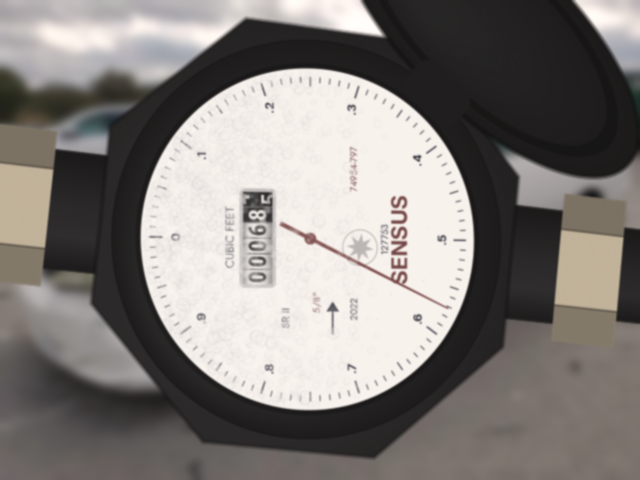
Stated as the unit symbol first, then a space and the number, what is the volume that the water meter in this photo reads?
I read ft³ 684.57
